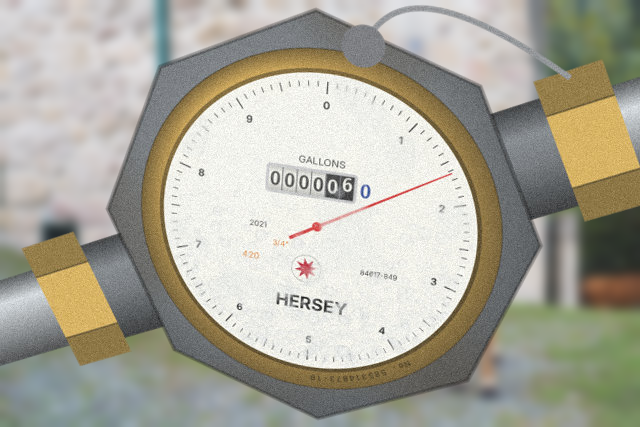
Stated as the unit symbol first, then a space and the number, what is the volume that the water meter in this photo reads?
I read gal 61.6
